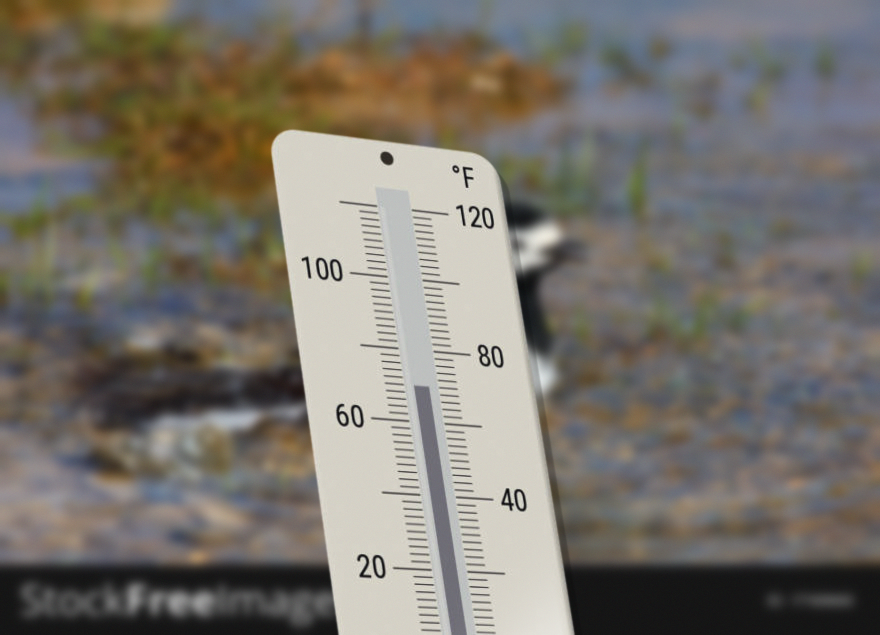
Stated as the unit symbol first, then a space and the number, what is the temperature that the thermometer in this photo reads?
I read °F 70
